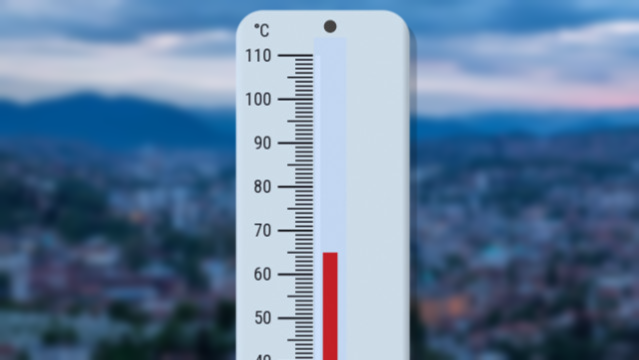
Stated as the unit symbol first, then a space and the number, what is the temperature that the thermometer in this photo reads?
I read °C 65
